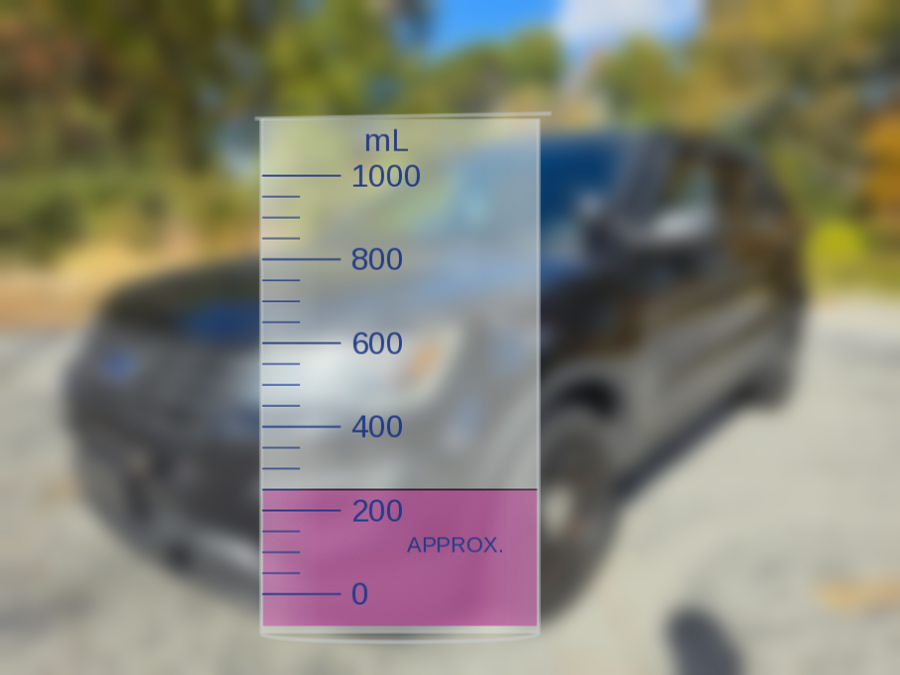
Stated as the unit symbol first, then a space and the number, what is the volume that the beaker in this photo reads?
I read mL 250
